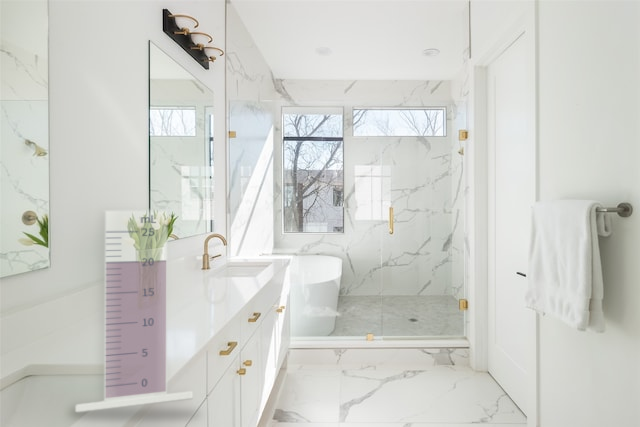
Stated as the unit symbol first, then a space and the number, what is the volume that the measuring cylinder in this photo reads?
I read mL 20
